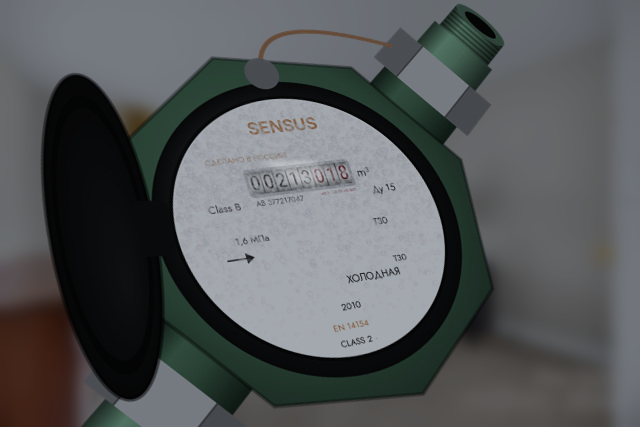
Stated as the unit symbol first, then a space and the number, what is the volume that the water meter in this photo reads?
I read m³ 213.018
